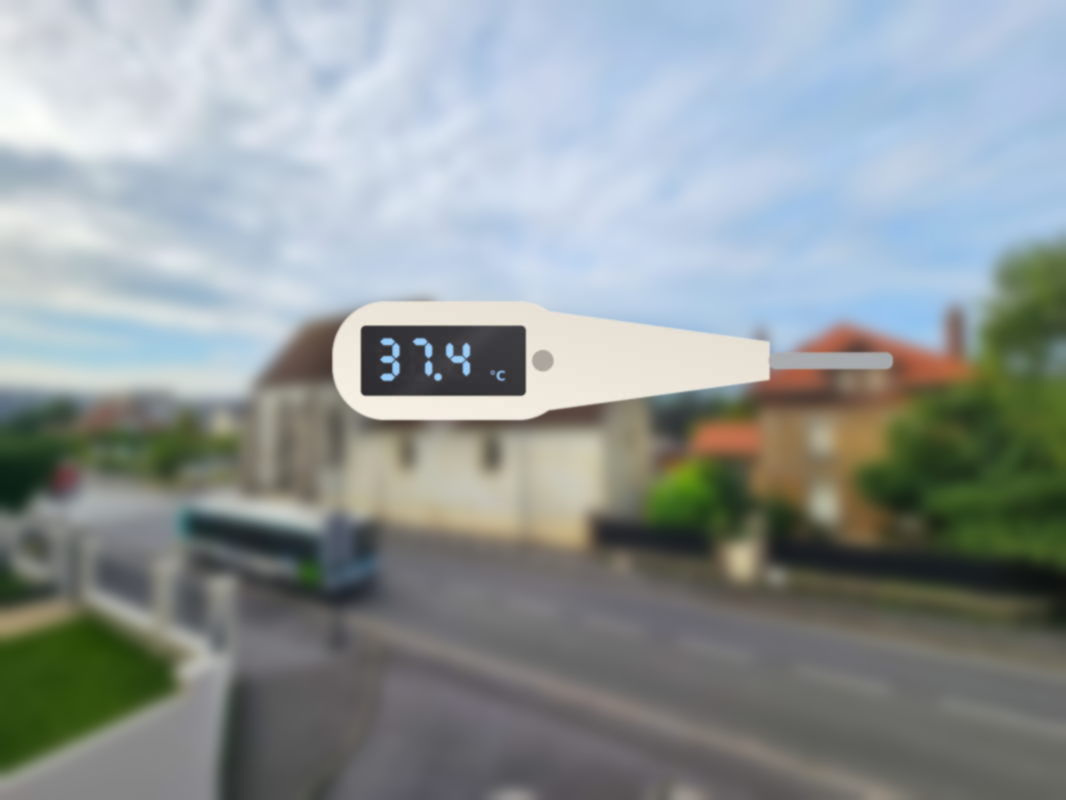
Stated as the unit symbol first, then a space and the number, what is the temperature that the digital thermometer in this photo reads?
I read °C 37.4
